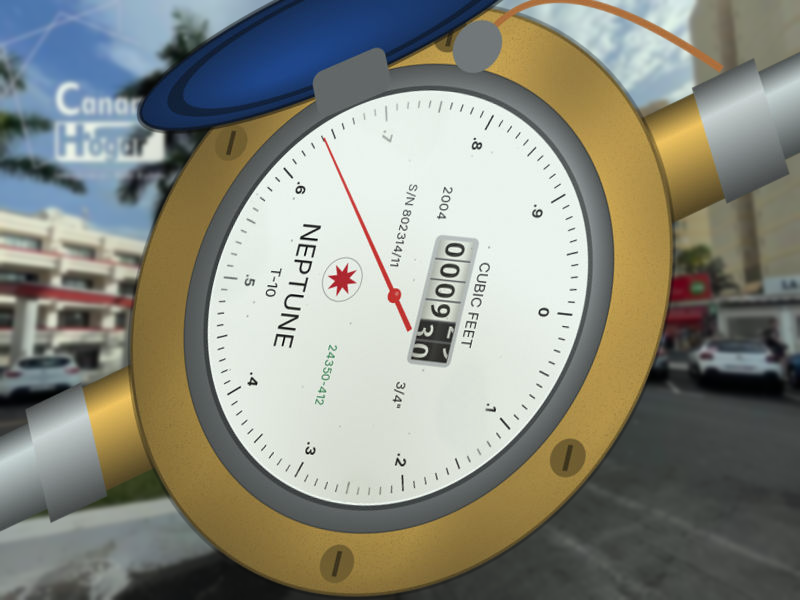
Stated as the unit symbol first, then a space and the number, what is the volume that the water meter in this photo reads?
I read ft³ 929.64
